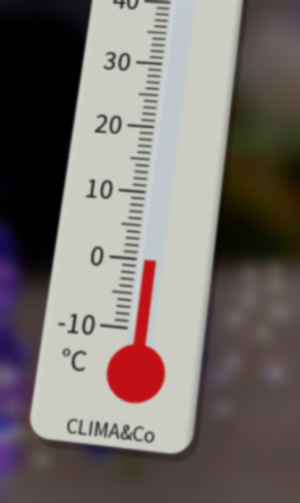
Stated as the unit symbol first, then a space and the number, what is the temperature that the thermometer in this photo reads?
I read °C 0
